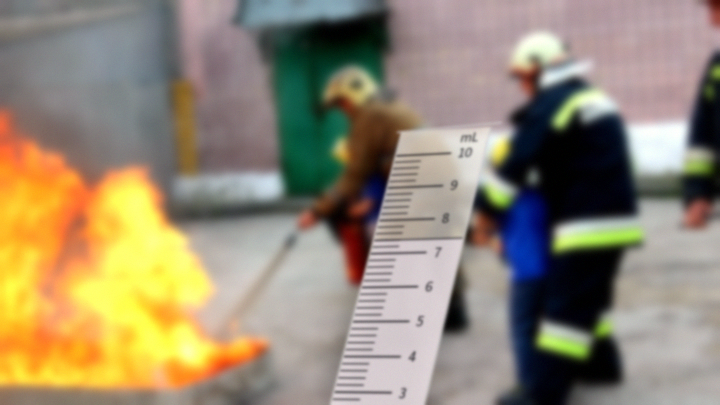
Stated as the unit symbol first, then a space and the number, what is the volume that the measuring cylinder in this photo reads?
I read mL 7.4
